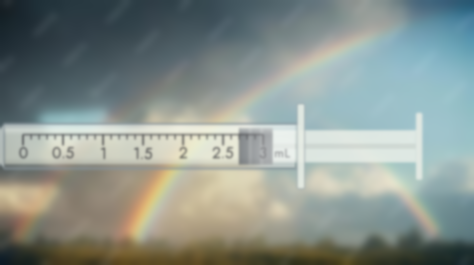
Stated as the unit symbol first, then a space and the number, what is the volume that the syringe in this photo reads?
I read mL 2.7
